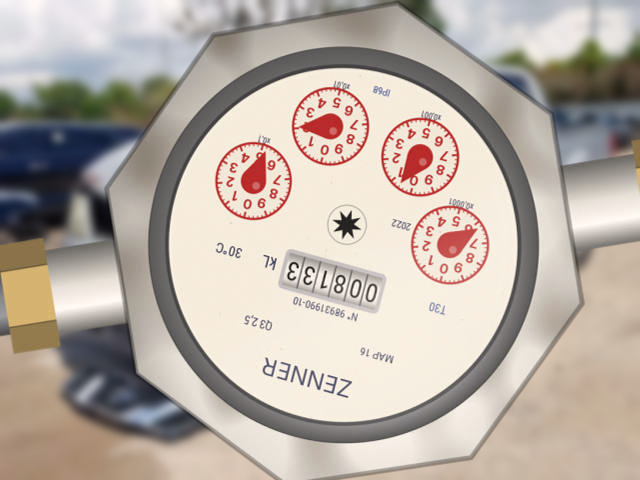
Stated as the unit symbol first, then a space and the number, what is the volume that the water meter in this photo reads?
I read kL 8133.5206
